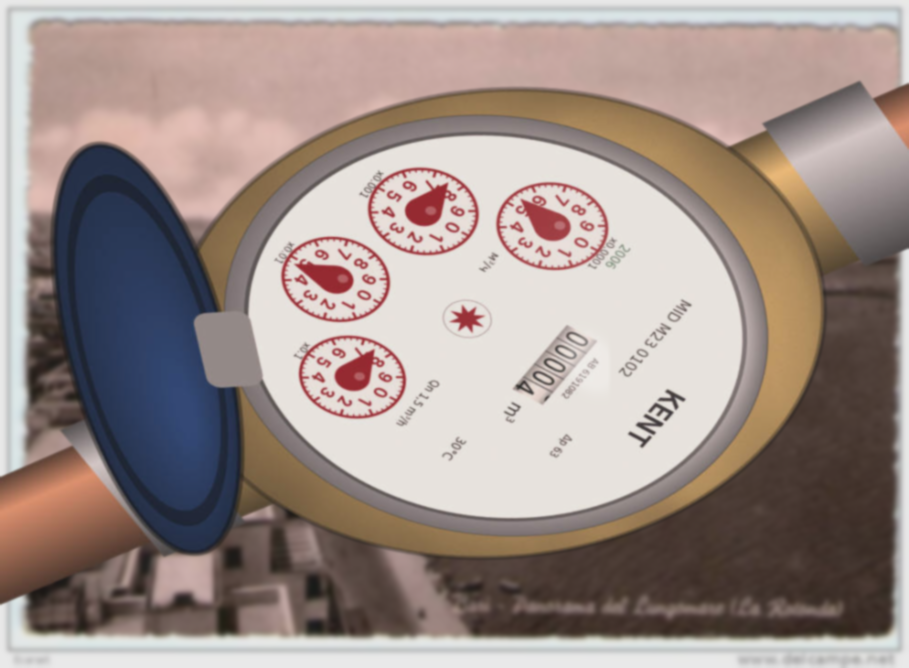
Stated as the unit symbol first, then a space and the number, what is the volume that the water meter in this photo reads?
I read m³ 3.7475
